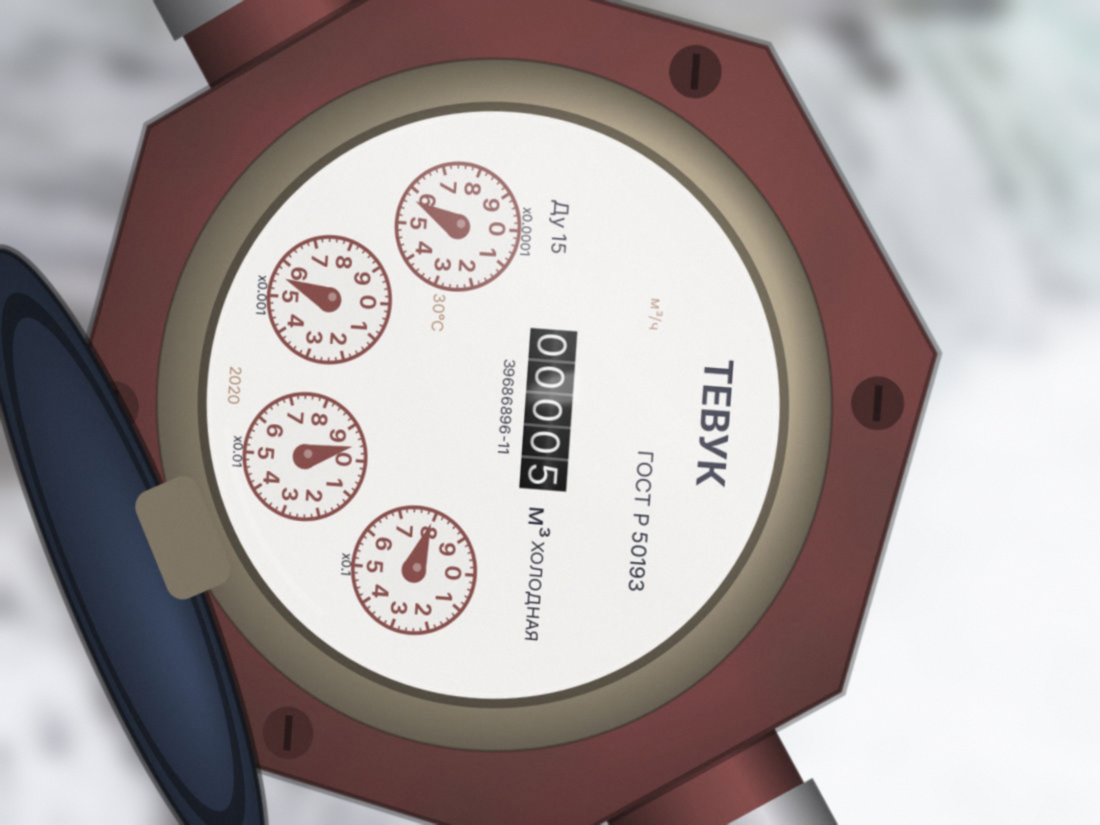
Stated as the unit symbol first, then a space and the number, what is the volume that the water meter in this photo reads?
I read m³ 5.7955
